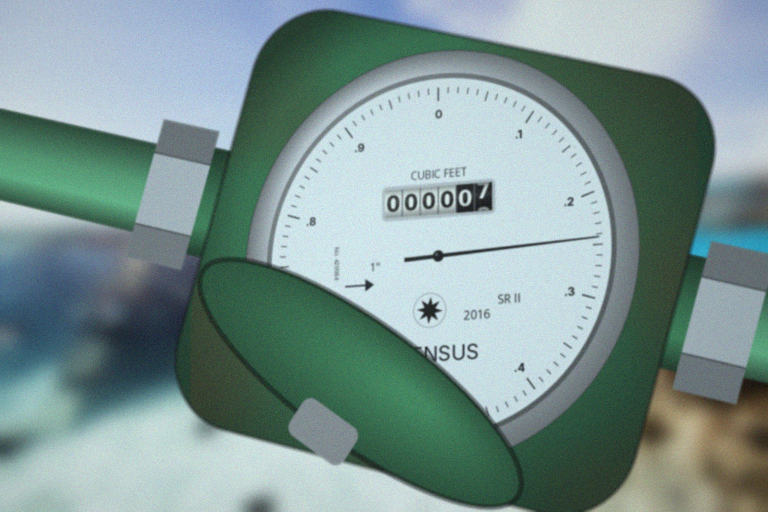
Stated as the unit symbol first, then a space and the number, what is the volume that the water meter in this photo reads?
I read ft³ 7.24
